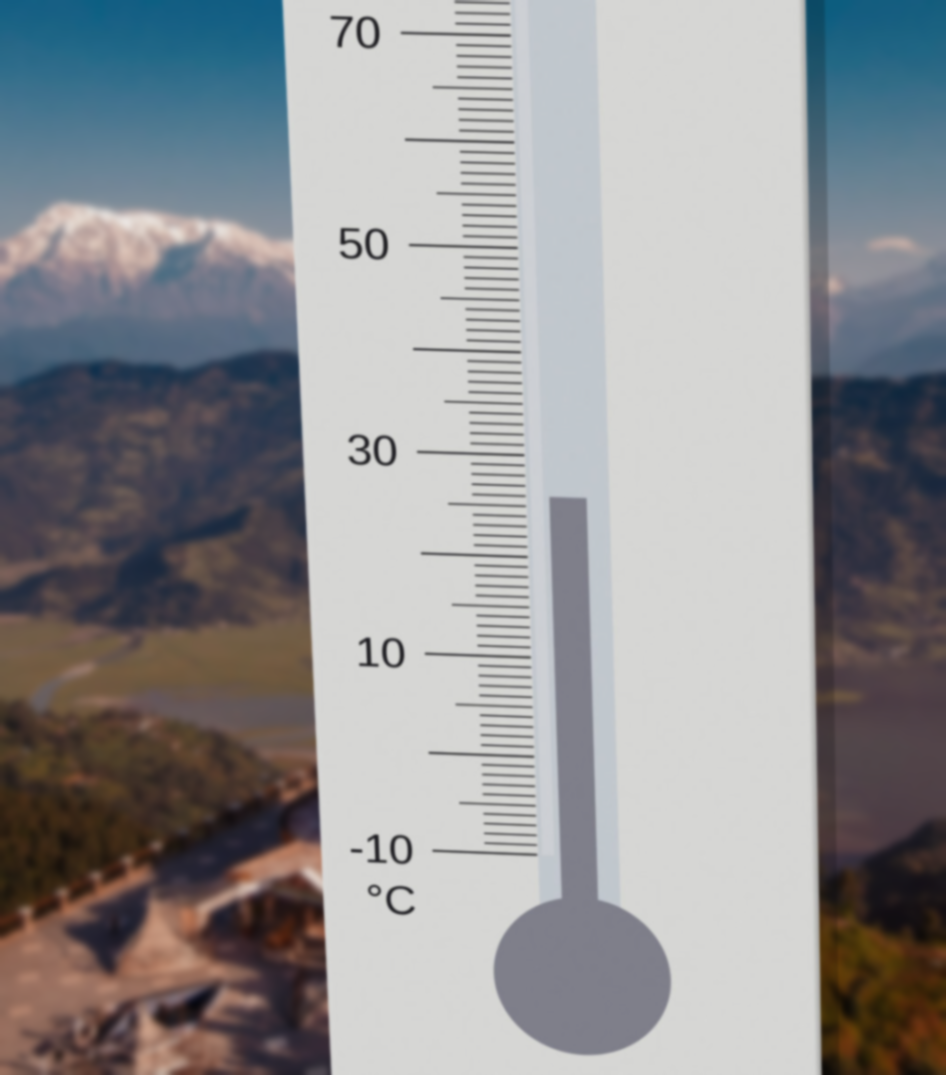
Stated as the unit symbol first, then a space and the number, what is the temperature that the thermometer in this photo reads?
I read °C 26
